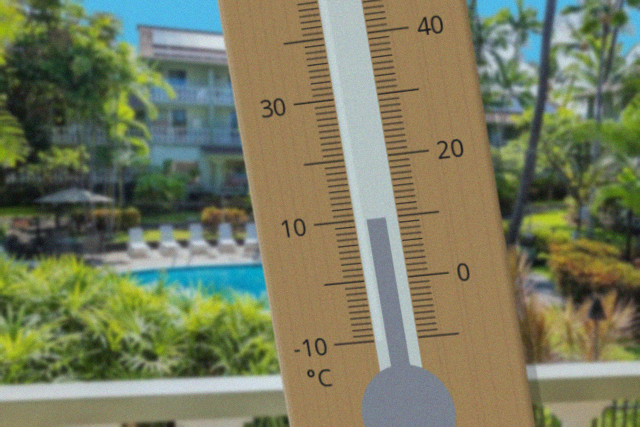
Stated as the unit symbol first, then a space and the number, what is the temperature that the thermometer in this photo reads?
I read °C 10
